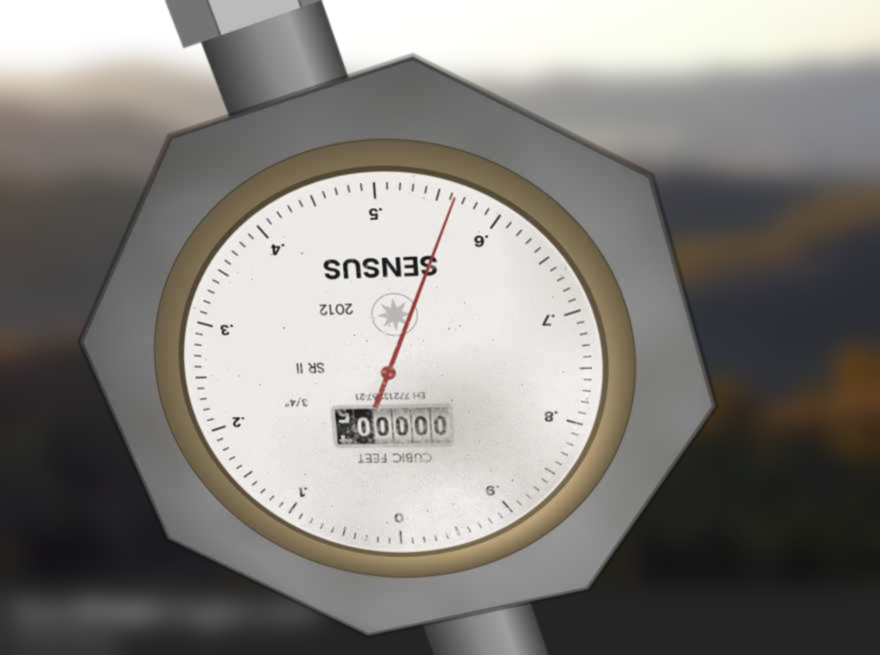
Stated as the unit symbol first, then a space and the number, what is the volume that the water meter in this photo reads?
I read ft³ 4.56
